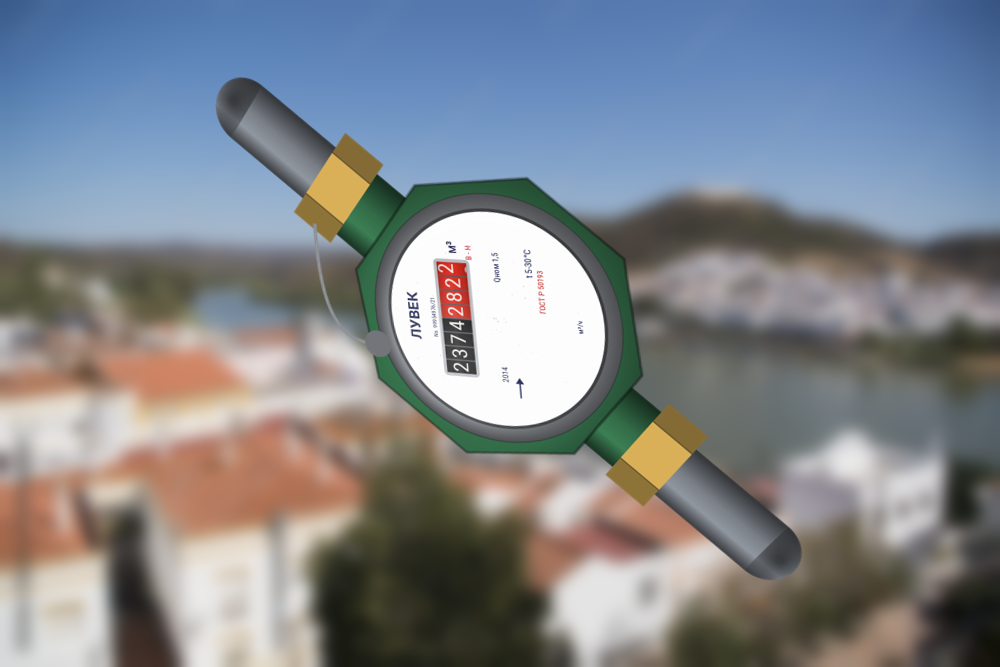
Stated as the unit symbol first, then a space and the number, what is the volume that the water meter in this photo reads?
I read m³ 2374.2822
